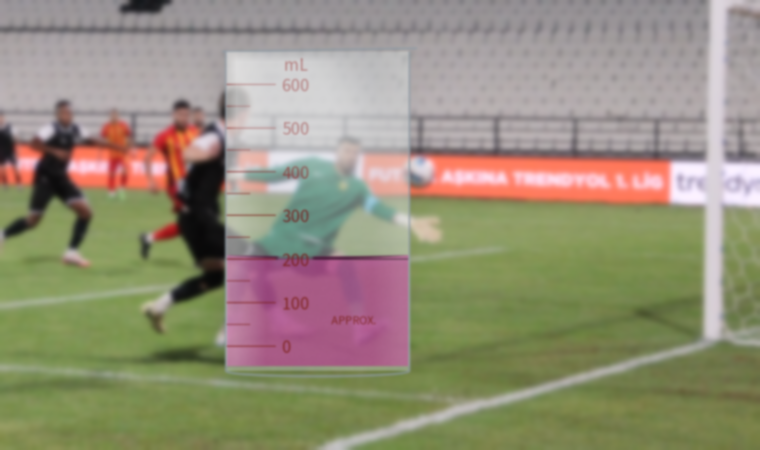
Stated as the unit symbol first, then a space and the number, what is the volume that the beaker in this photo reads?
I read mL 200
